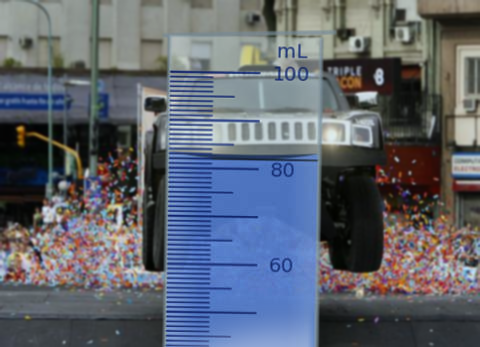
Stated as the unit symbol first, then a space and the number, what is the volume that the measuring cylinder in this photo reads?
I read mL 82
